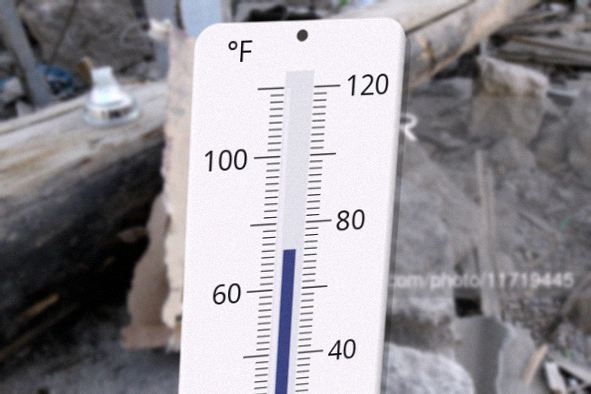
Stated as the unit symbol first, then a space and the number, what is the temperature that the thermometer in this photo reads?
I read °F 72
